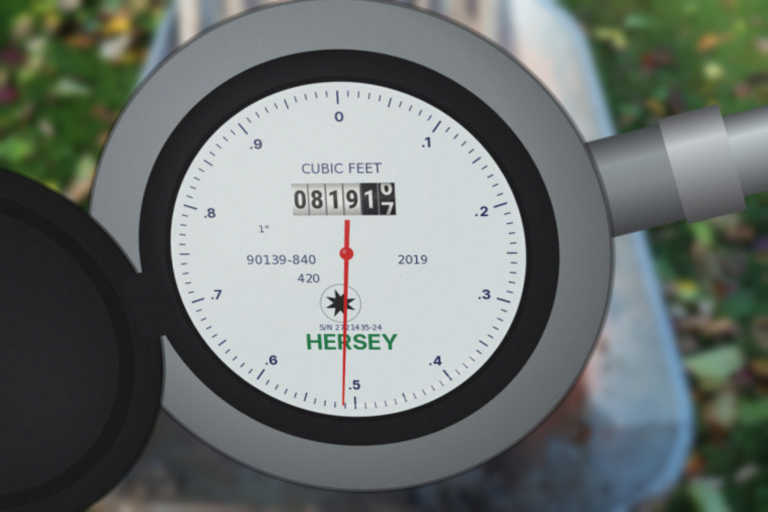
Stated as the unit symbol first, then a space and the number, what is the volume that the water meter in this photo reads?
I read ft³ 81916.51
